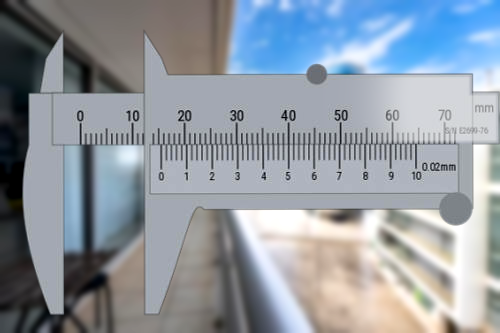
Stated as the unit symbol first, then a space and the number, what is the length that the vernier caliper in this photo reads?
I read mm 15.5
